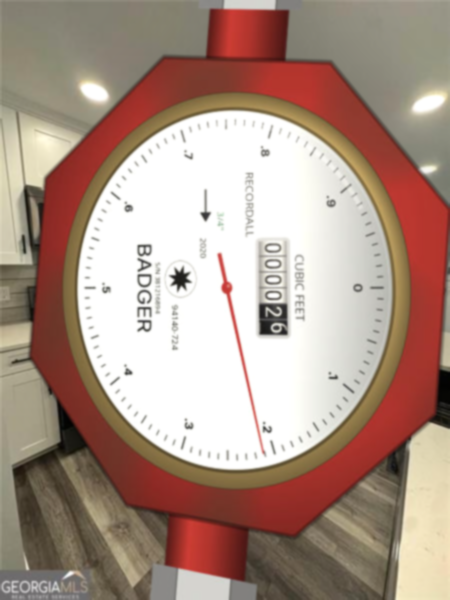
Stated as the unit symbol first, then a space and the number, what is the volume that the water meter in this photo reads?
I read ft³ 26.21
